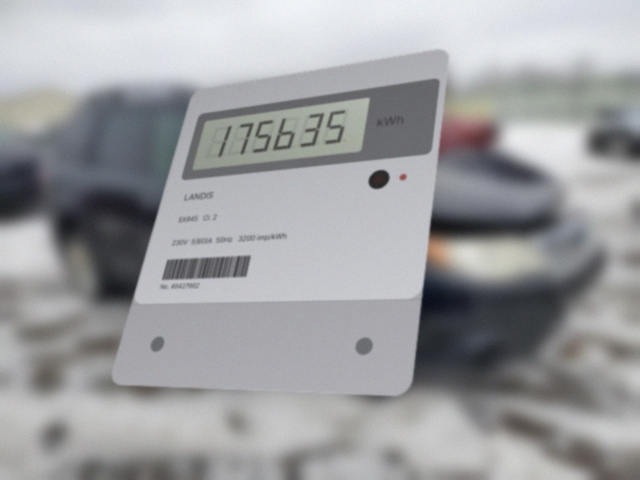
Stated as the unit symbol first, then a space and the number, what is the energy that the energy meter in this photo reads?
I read kWh 175635
